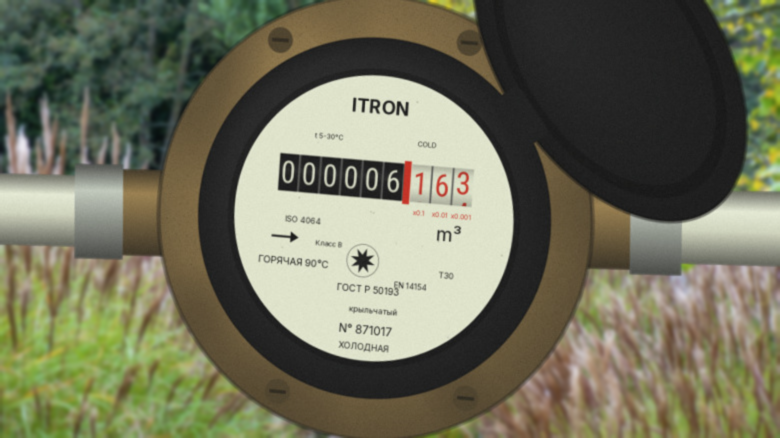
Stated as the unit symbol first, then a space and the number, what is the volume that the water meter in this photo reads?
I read m³ 6.163
